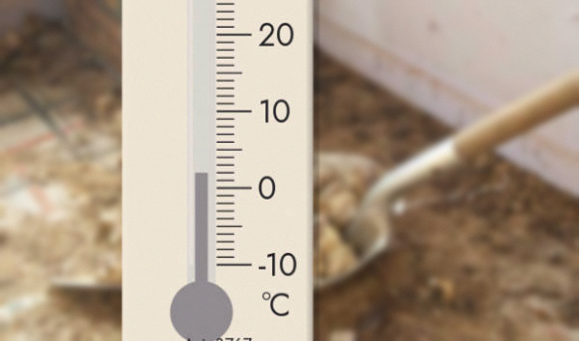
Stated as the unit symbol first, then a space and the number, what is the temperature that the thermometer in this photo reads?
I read °C 2
